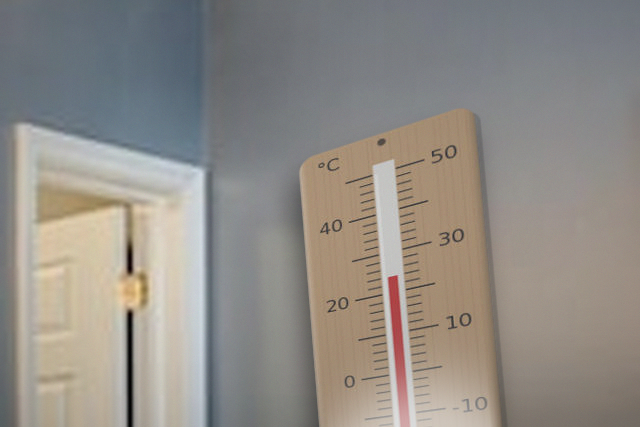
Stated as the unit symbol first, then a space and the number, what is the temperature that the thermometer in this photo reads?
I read °C 24
